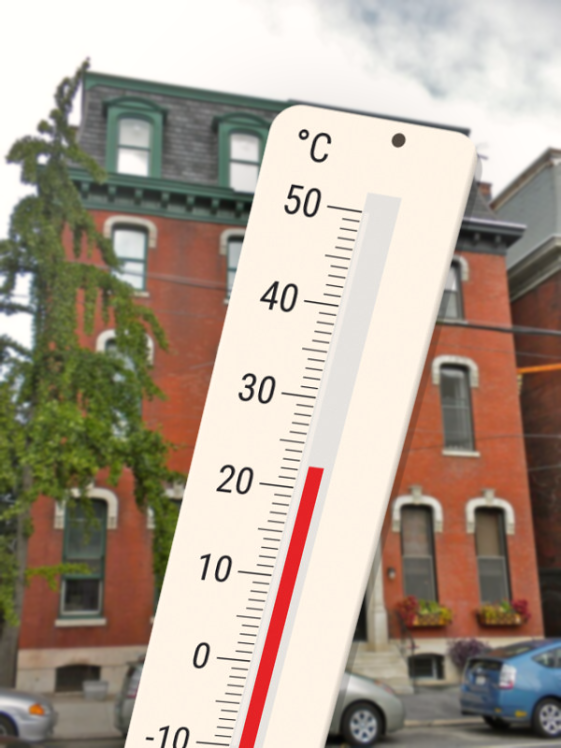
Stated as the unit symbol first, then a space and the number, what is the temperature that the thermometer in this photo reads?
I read °C 22.5
